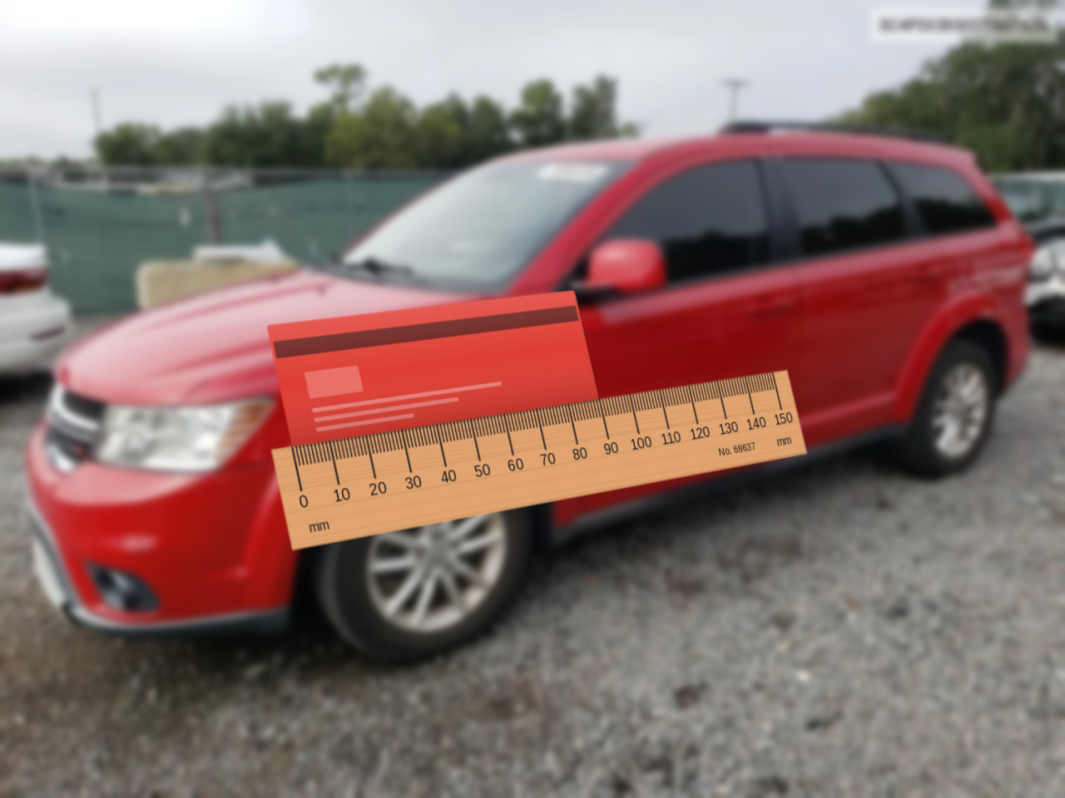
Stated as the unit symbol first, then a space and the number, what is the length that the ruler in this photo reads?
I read mm 90
